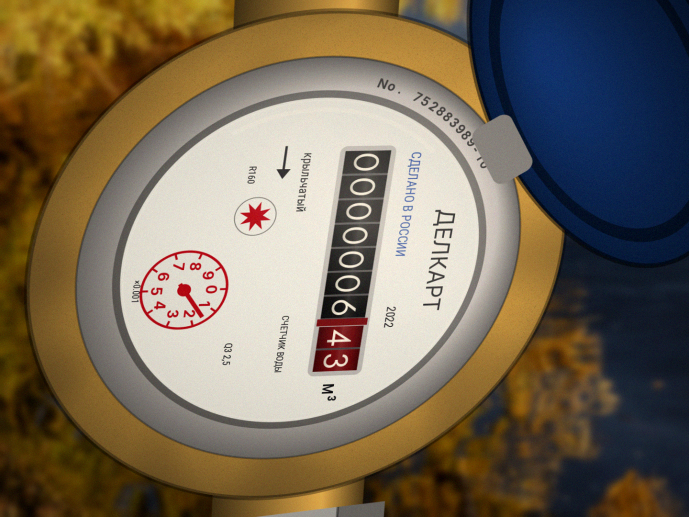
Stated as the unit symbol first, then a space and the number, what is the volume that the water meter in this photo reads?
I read m³ 6.431
